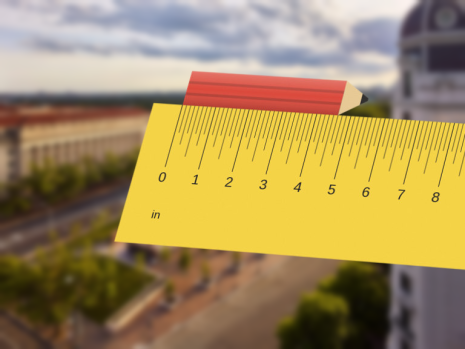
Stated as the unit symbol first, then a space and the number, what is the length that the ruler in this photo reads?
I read in 5.375
